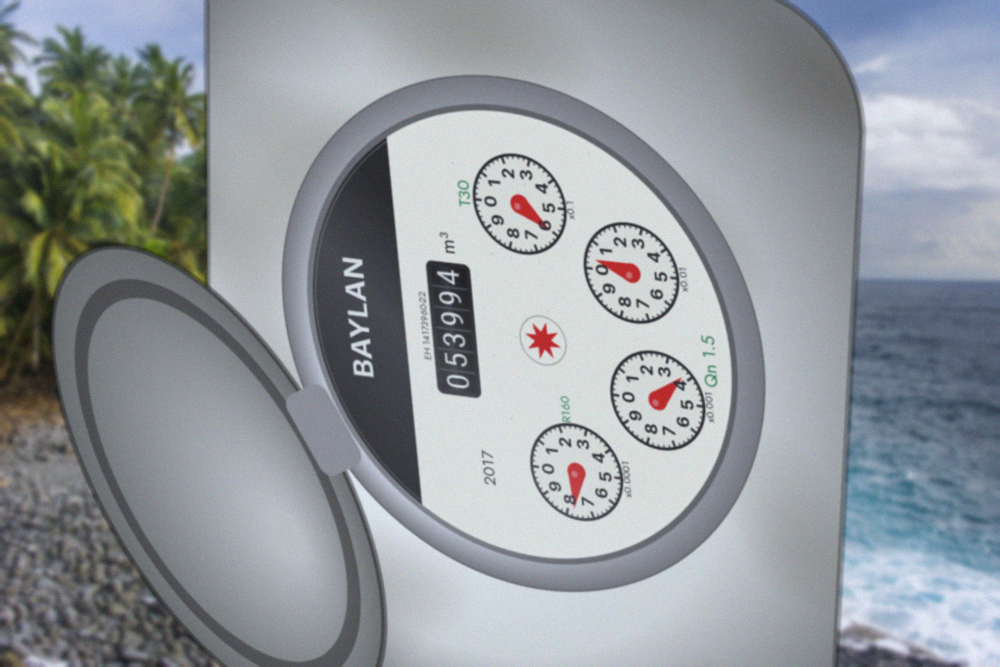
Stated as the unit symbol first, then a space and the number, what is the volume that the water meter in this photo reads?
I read m³ 53994.6037
